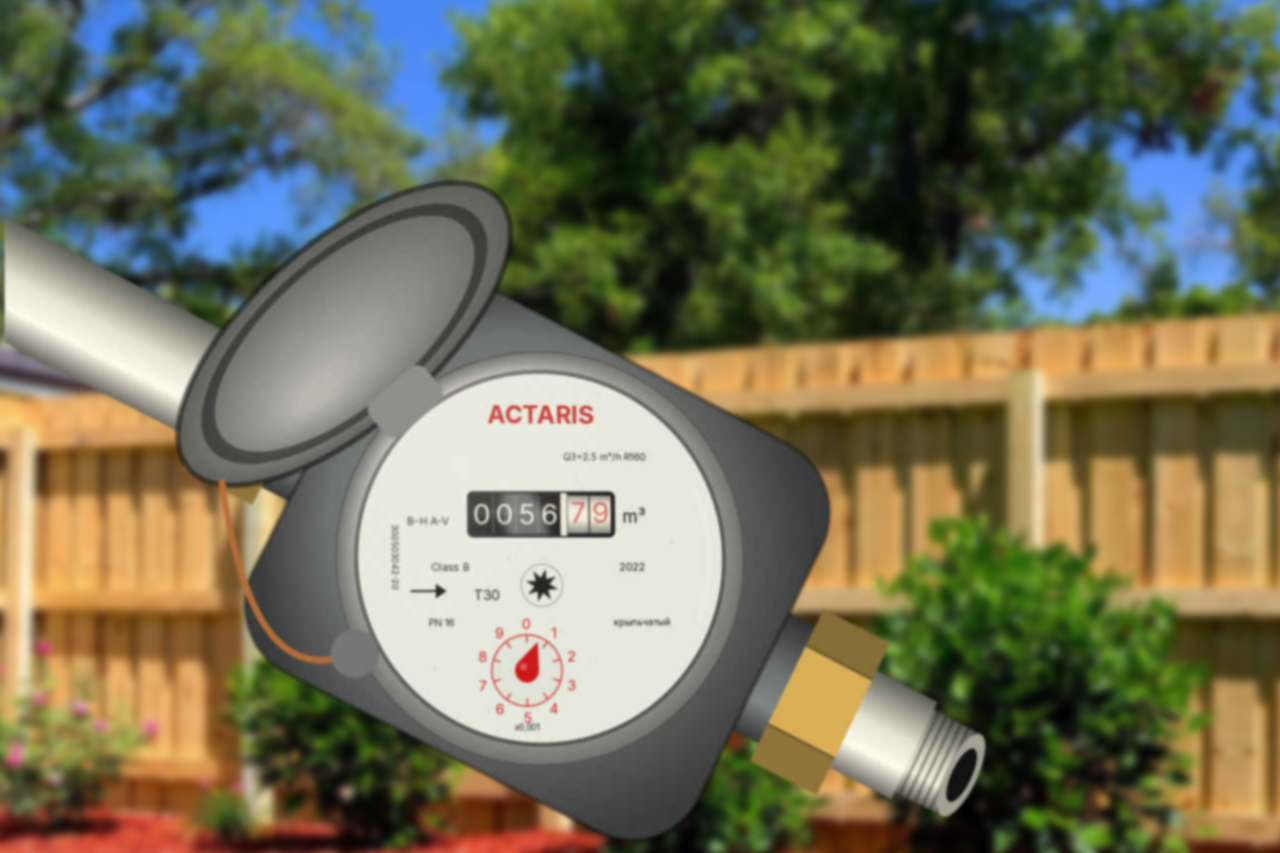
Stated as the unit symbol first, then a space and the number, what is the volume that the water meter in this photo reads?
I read m³ 56.790
